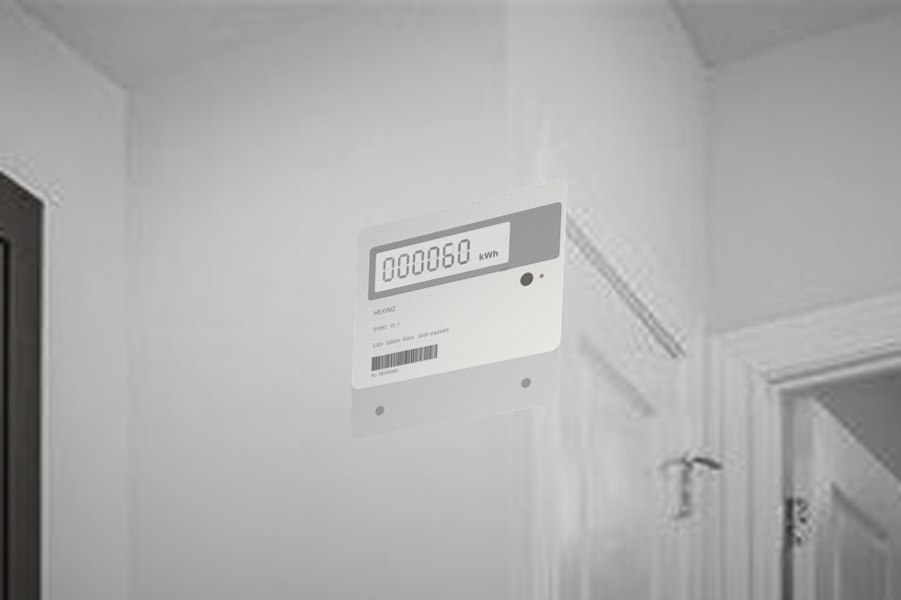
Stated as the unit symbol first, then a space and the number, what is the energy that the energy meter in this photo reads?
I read kWh 60
